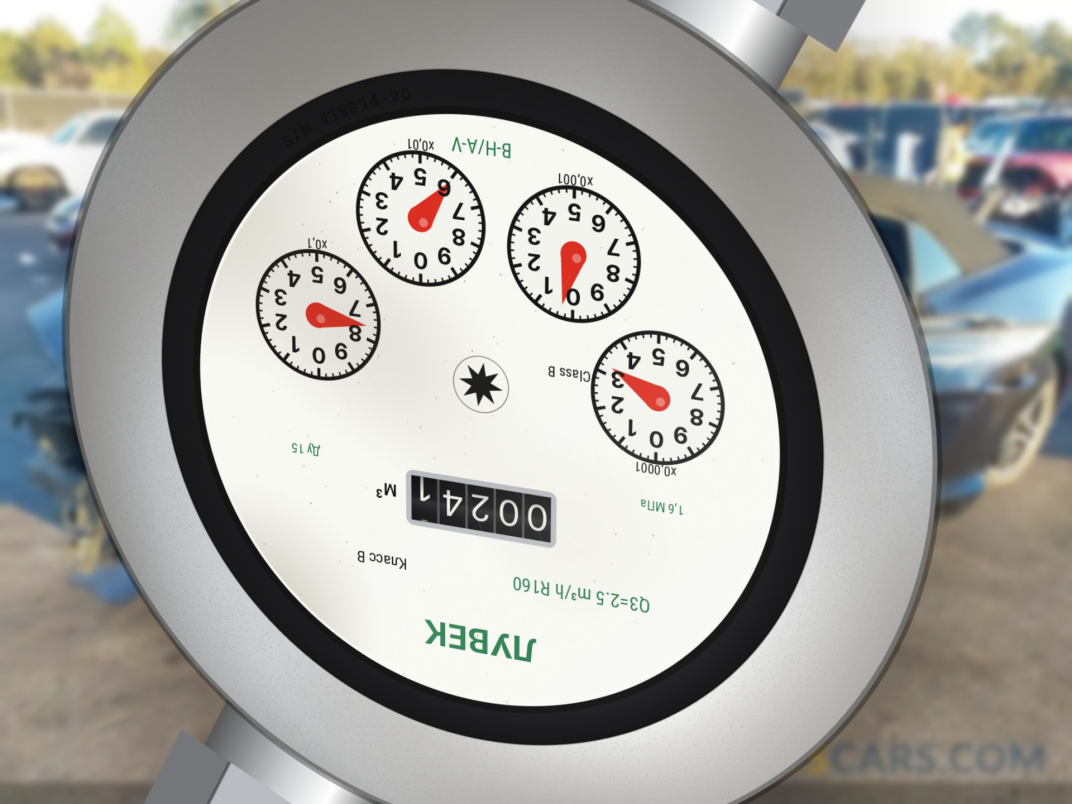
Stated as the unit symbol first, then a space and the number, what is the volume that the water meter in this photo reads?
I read m³ 240.7603
